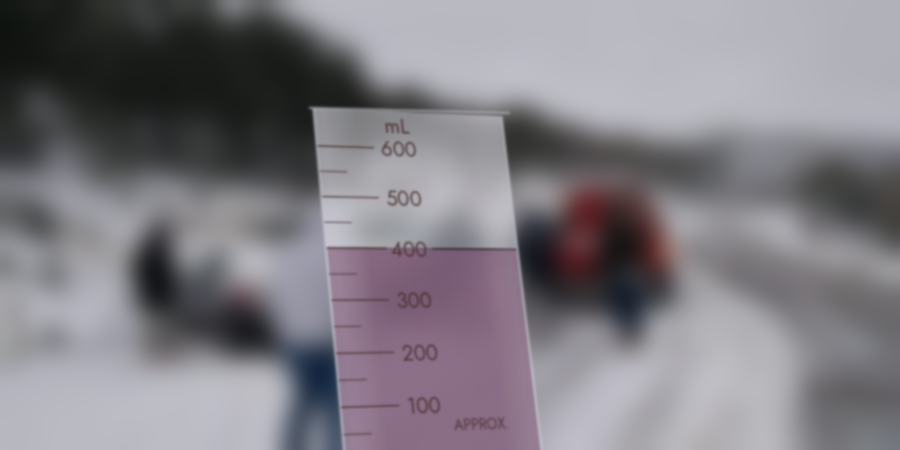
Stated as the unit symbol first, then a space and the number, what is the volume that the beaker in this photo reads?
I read mL 400
